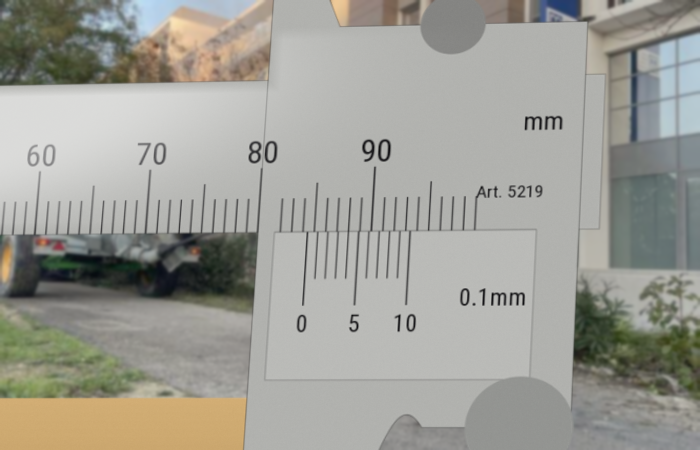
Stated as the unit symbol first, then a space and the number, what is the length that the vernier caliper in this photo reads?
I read mm 84.4
